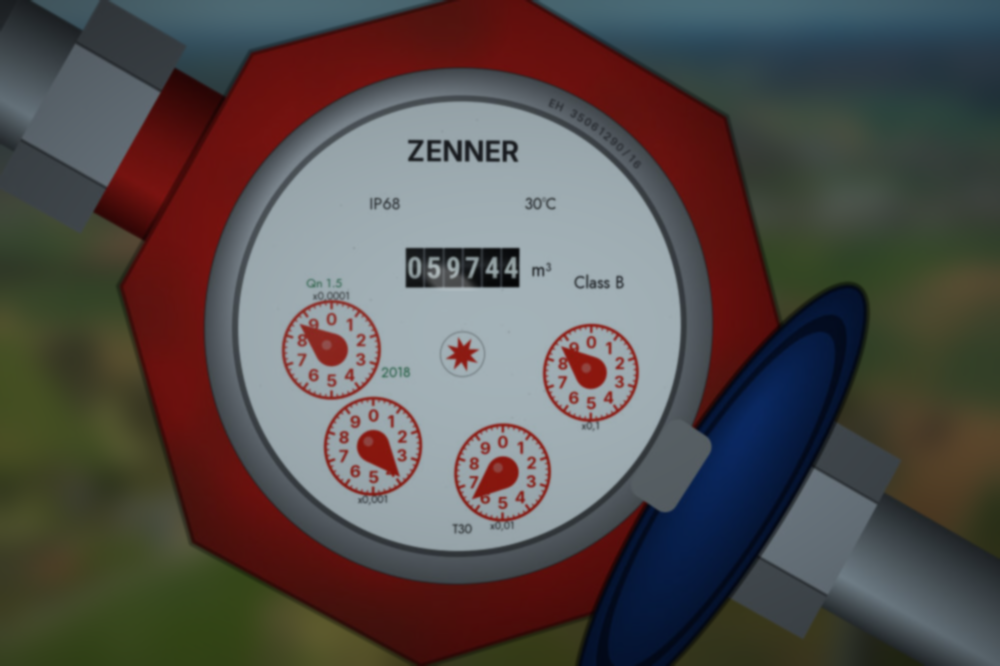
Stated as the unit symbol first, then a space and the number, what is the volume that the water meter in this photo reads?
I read m³ 59744.8638
